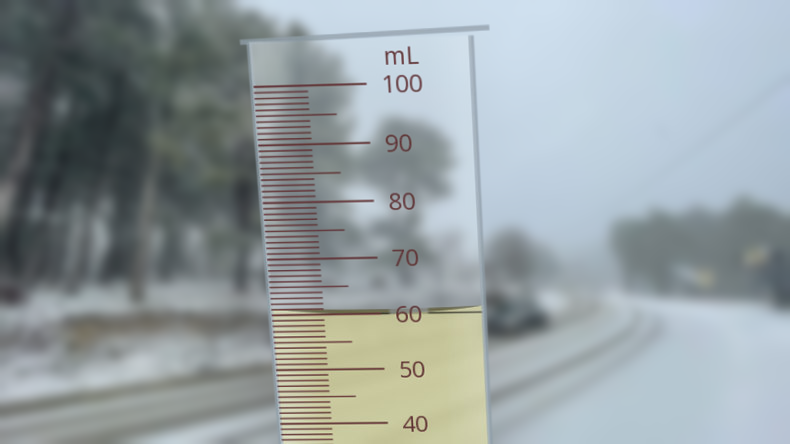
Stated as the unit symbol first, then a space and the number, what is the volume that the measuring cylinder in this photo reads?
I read mL 60
